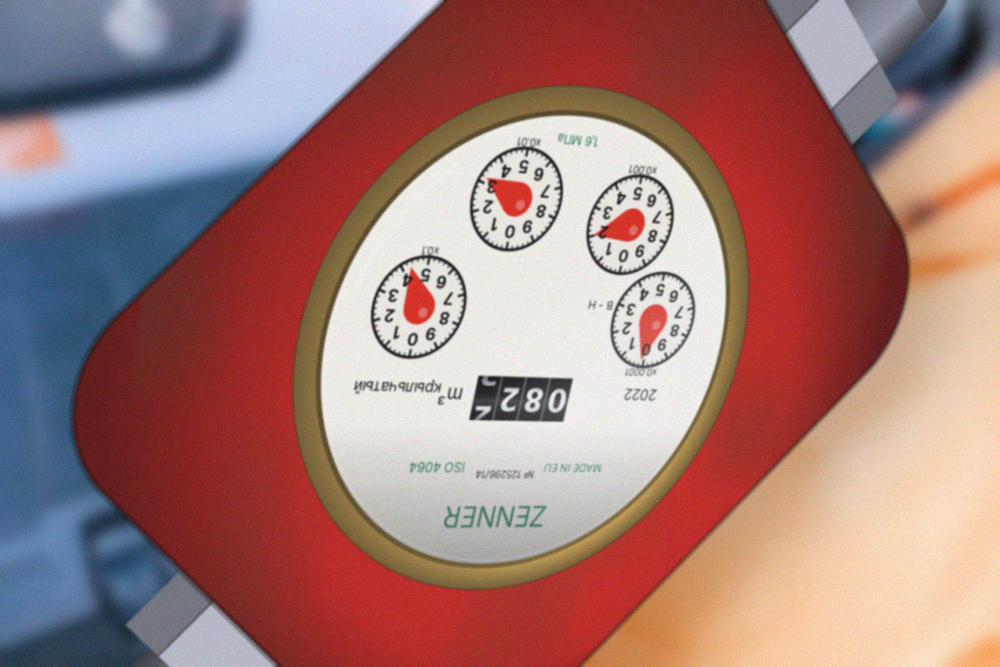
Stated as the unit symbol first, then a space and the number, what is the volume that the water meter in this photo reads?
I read m³ 822.4320
